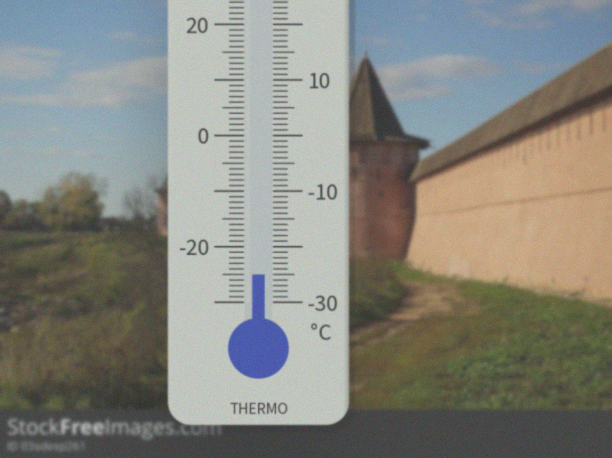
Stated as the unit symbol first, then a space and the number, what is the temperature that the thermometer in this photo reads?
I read °C -25
